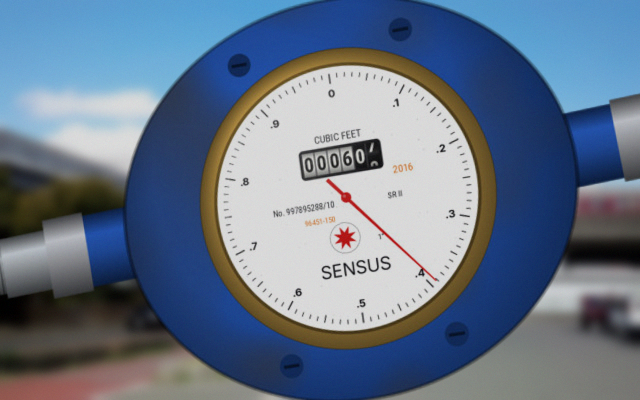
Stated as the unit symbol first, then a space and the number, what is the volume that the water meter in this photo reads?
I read ft³ 607.39
